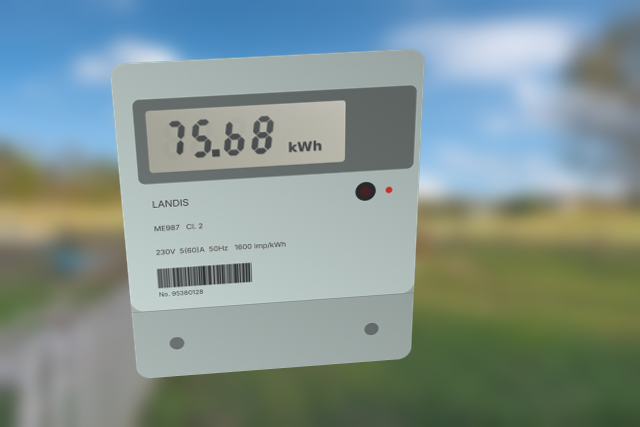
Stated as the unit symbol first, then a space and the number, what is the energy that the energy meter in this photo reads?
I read kWh 75.68
